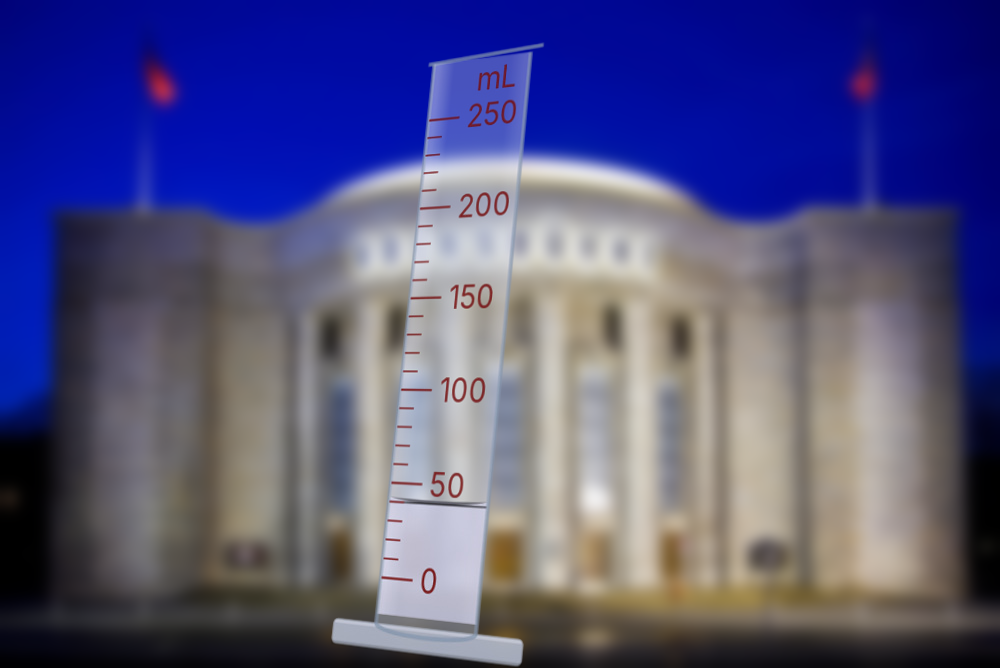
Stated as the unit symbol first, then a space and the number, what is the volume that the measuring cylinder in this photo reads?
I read mL 40
